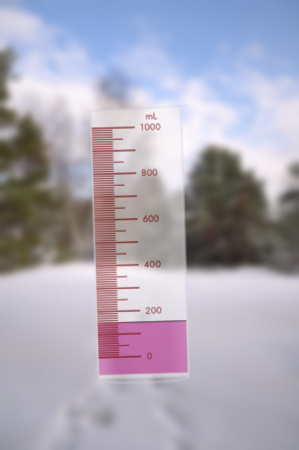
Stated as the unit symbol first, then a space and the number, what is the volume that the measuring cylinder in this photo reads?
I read mL 150
